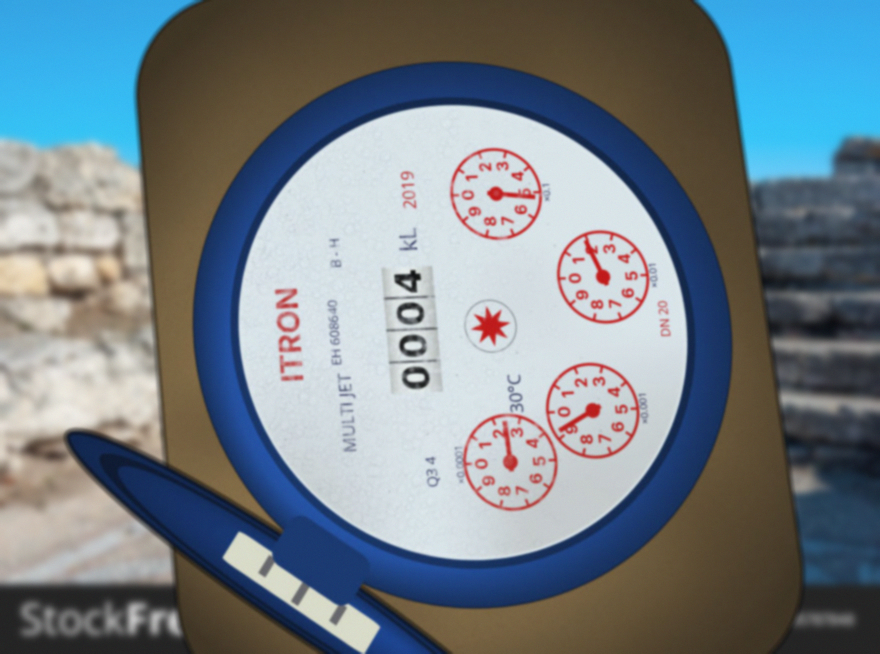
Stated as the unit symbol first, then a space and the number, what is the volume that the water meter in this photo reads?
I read kL 4.5192
